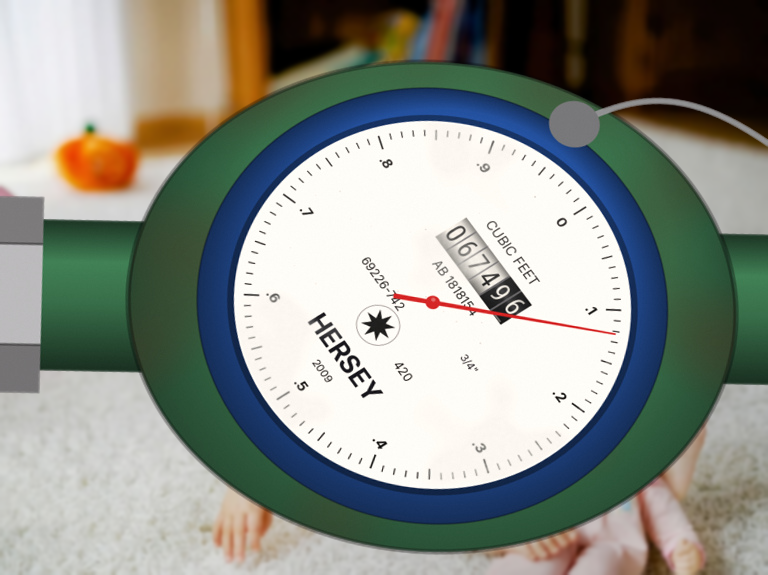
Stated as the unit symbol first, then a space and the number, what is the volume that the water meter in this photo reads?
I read ft³ 67496.12
